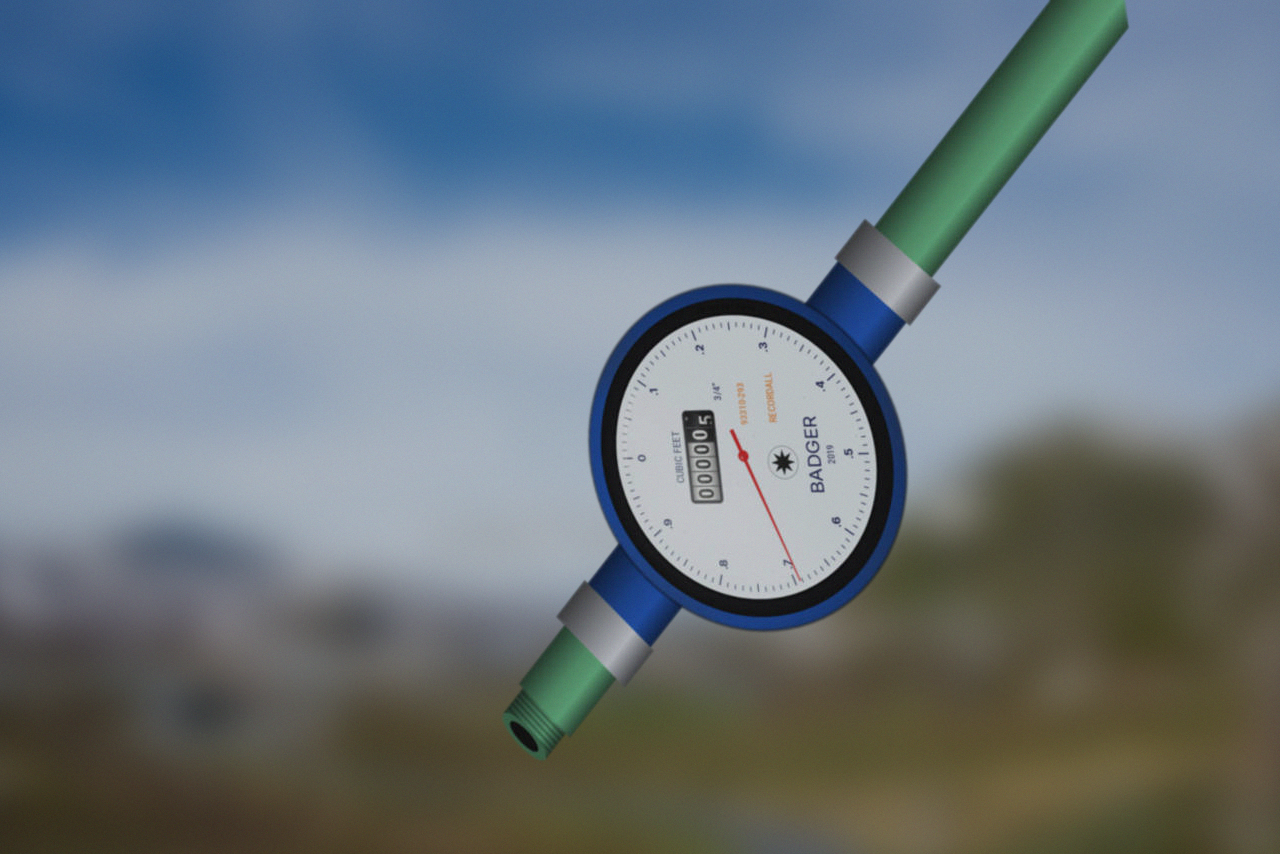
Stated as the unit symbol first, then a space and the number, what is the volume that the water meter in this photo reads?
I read ft³ 4.69
